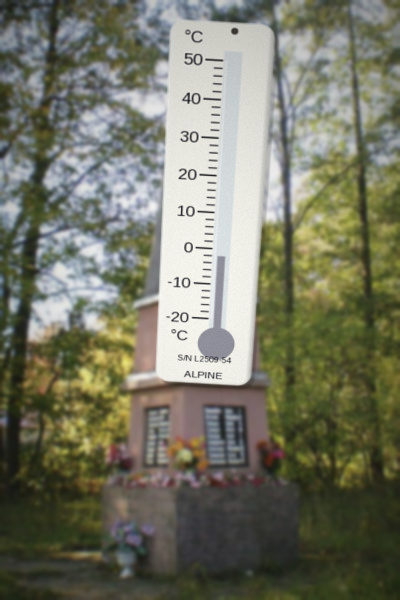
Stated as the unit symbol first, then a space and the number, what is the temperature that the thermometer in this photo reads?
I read °C -2
